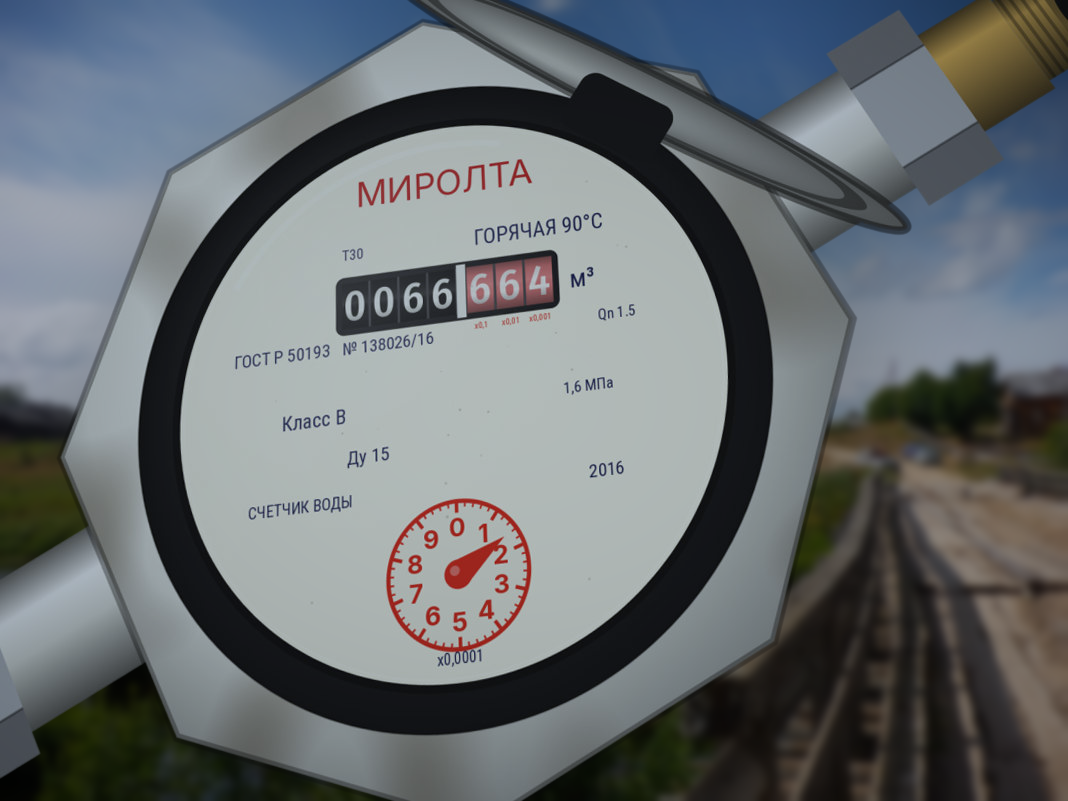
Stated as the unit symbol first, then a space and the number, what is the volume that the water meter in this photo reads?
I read m³ 66.6641
